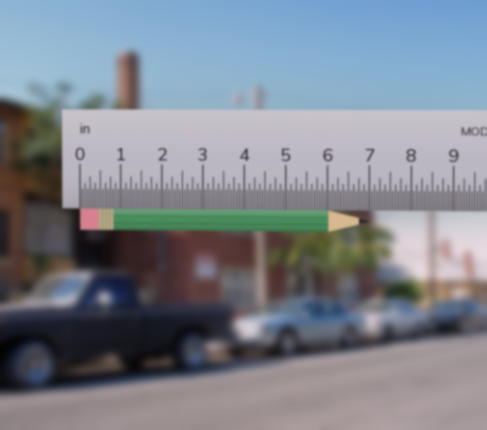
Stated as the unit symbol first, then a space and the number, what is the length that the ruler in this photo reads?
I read in 7
